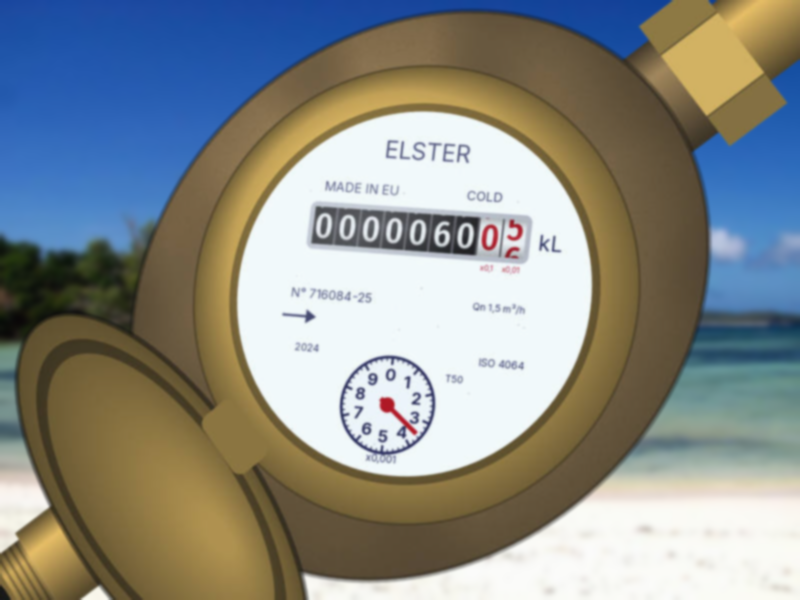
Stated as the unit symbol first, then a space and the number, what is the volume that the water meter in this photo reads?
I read kL 60.053
